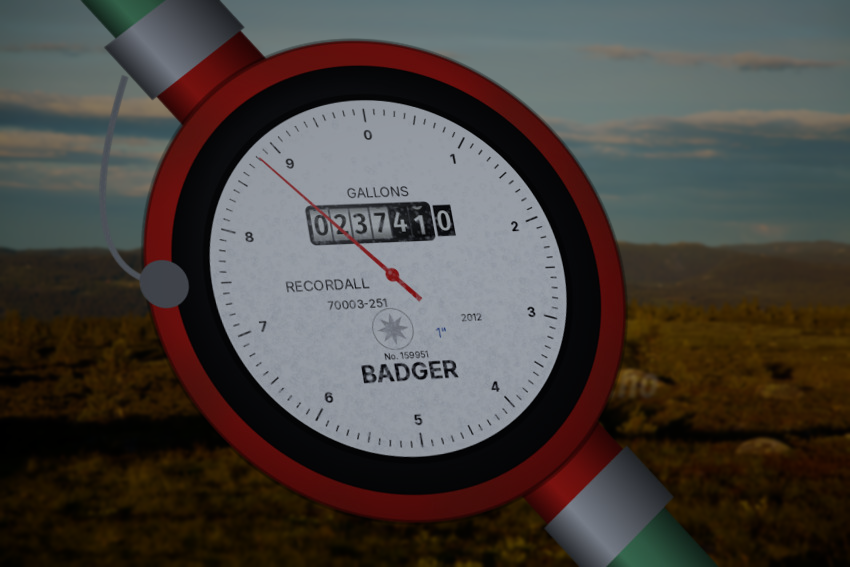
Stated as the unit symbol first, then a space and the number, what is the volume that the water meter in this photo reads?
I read gal 237408.8
